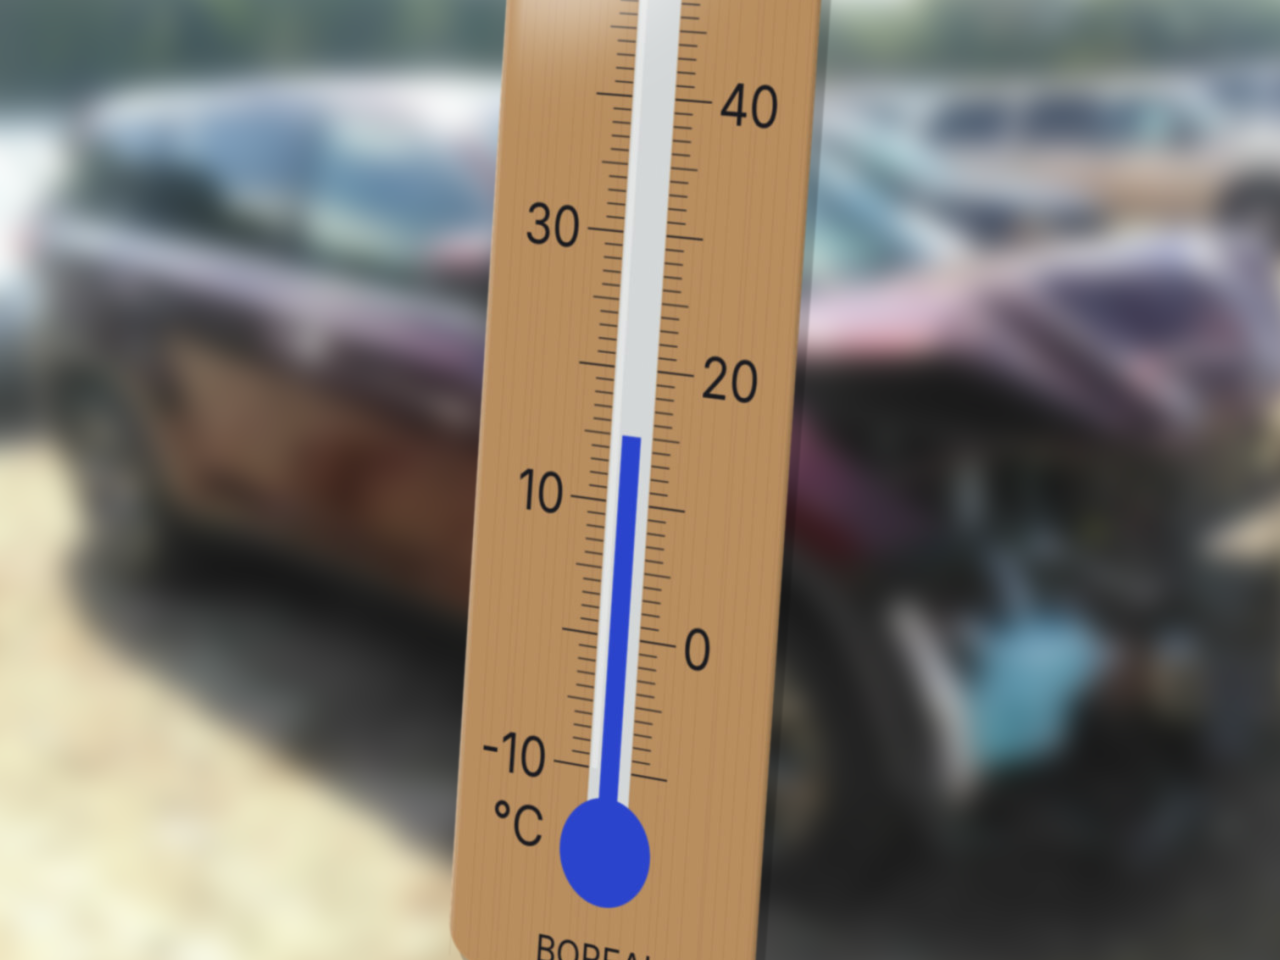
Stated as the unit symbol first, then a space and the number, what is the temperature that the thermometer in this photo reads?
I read °C 15
